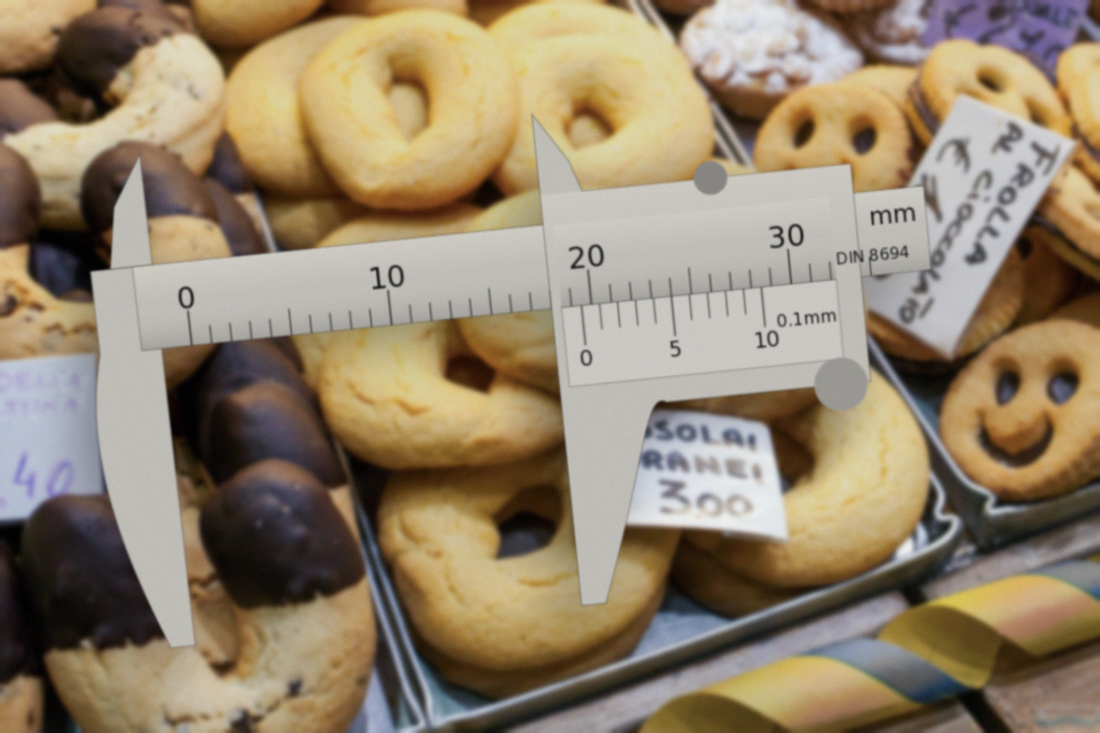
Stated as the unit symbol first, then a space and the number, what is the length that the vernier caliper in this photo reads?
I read mm 19.5
